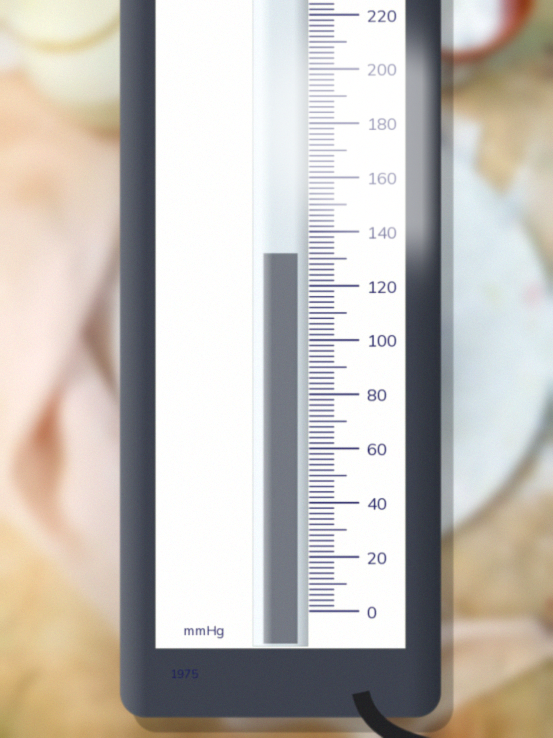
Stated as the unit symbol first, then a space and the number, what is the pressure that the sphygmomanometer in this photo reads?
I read mmHg 132
